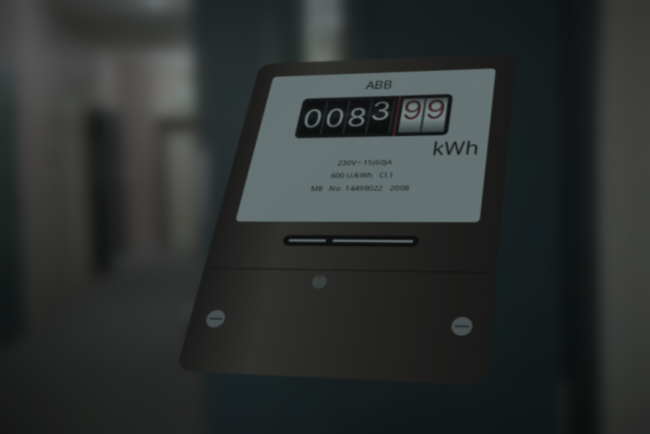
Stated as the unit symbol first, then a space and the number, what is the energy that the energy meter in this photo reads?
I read kWh 83.99
